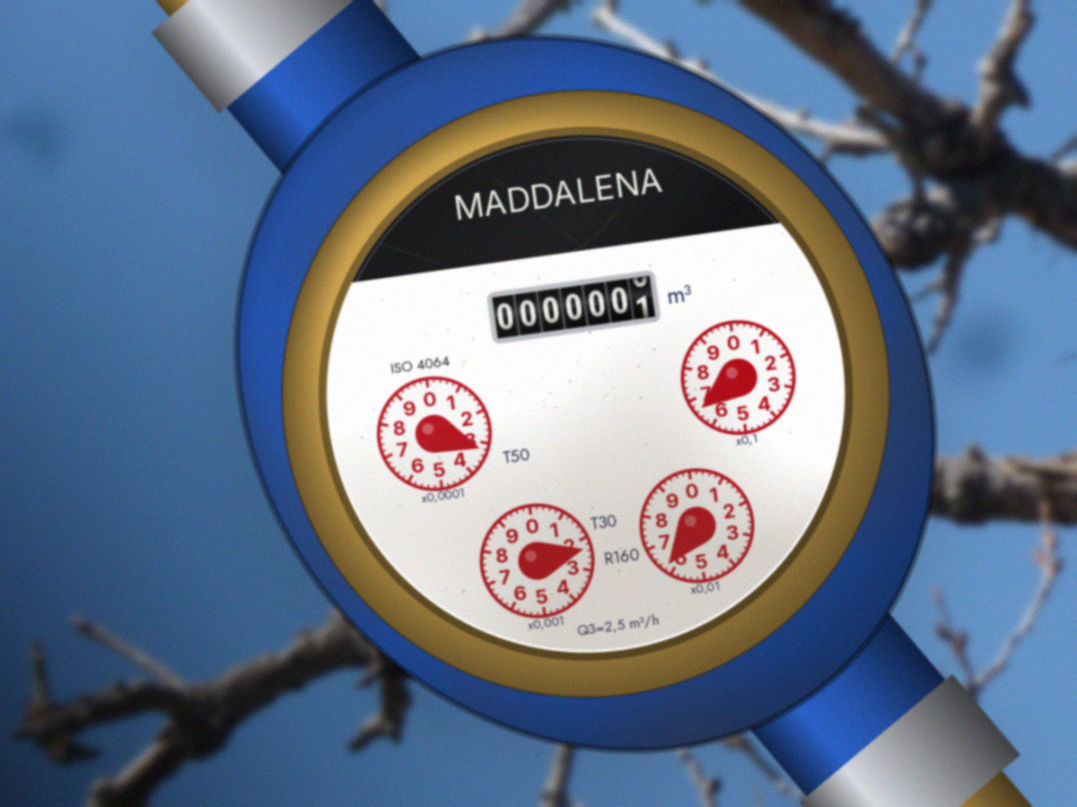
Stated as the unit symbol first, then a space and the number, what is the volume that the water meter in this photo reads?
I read m³ 0.6623
